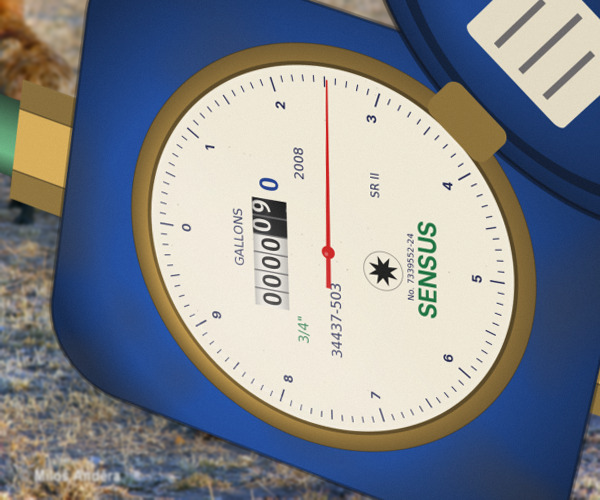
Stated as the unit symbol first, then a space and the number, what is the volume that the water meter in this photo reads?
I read gal 92.5
